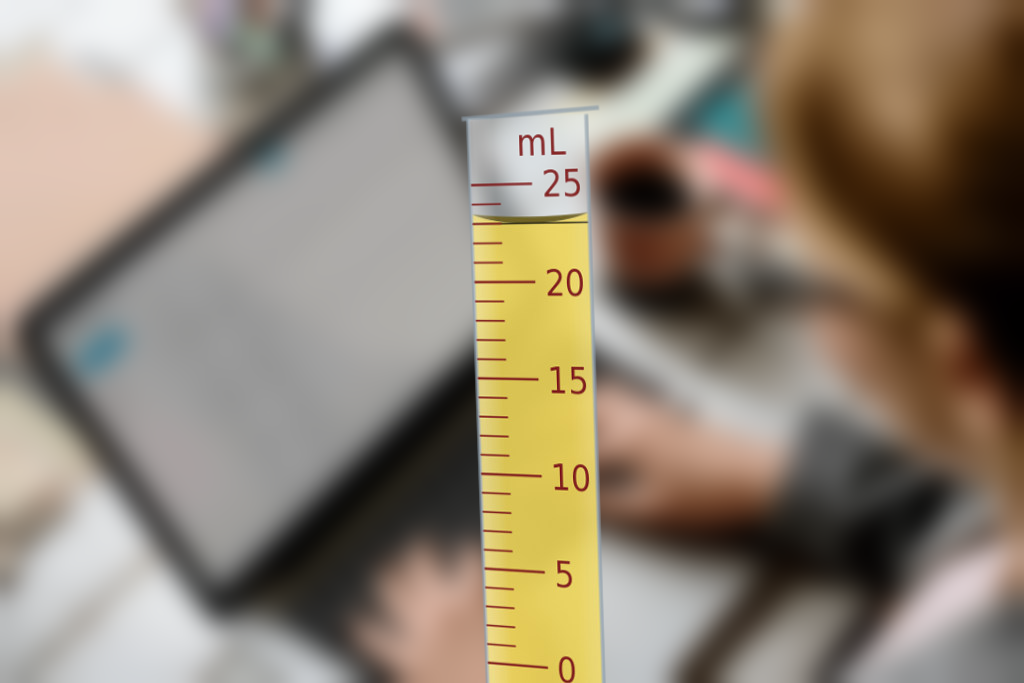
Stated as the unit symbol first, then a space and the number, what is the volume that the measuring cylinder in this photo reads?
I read mL 23
